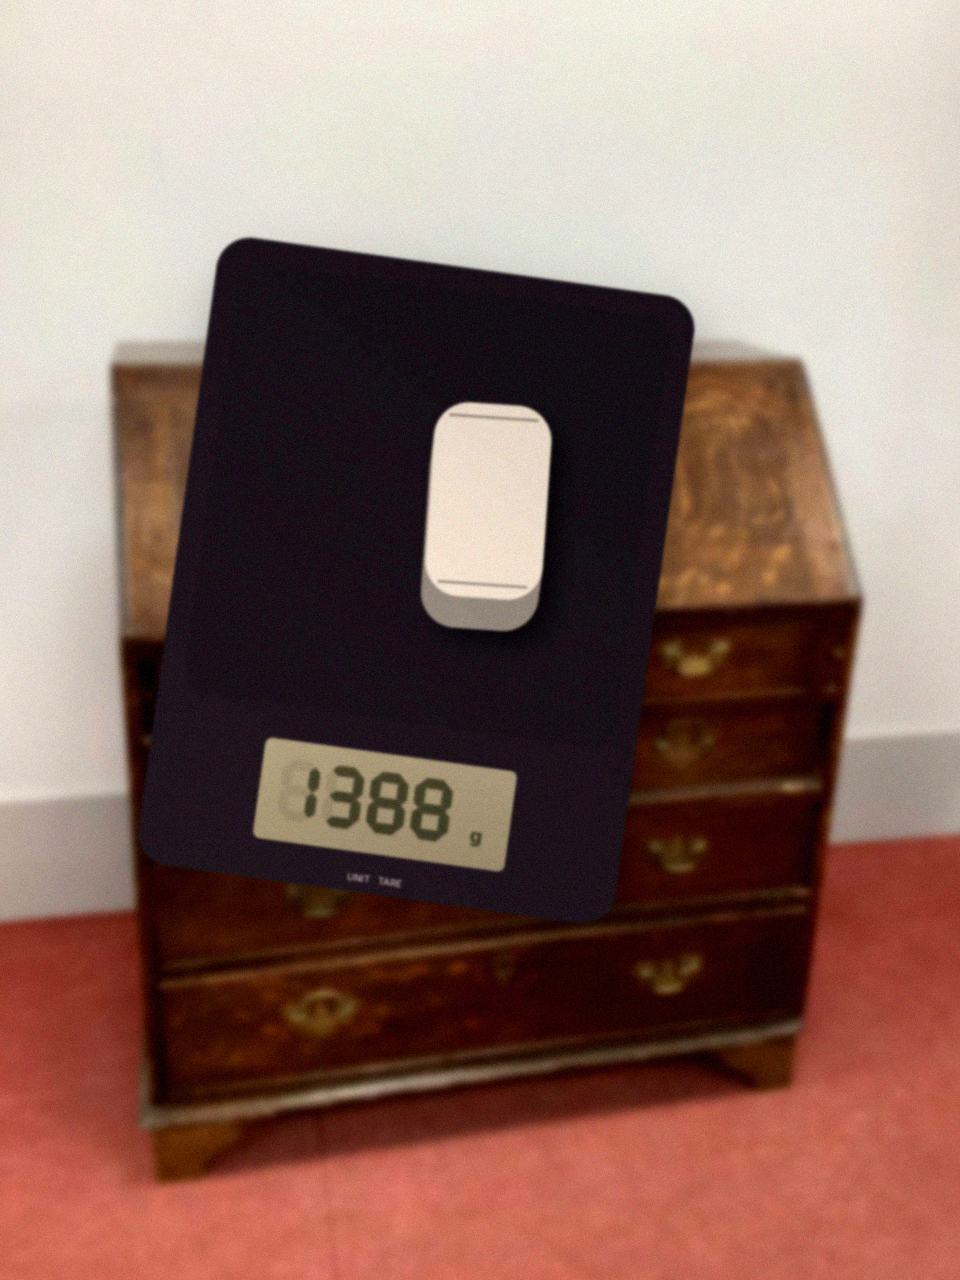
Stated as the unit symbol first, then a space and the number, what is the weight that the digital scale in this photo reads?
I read g 1388
